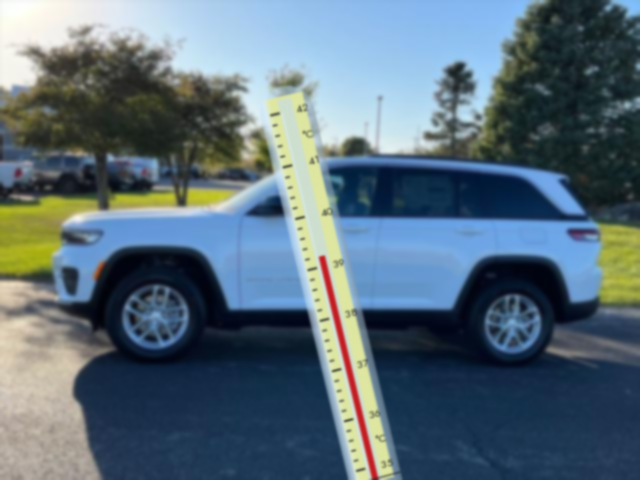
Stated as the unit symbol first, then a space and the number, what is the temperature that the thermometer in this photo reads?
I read °C 39.2
